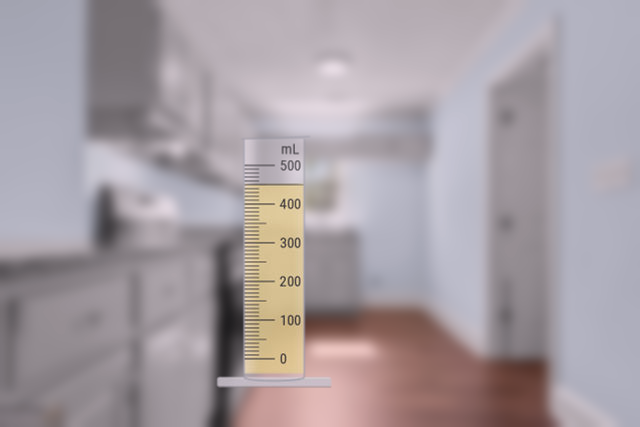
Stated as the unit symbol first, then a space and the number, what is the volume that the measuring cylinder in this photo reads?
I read mL 450
